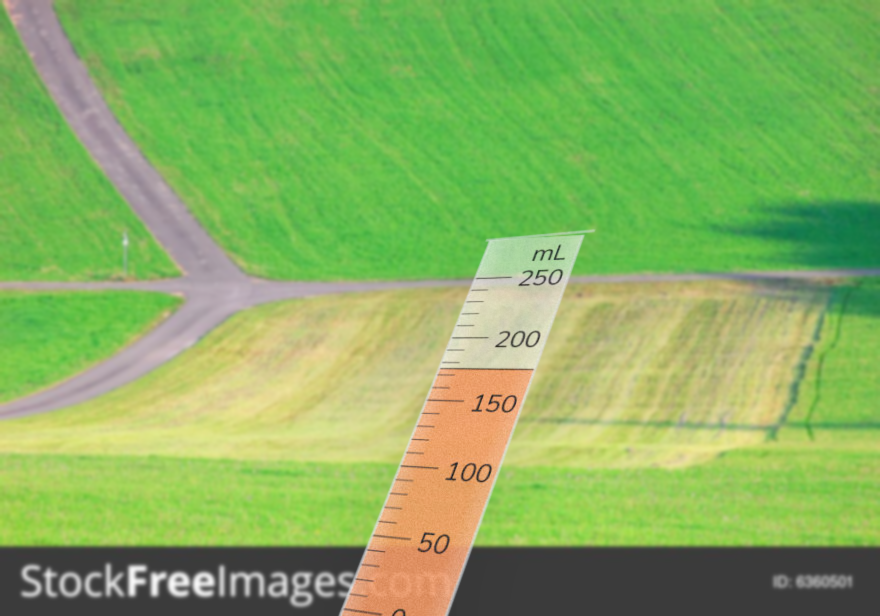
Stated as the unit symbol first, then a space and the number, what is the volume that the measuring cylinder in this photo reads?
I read mL 175
